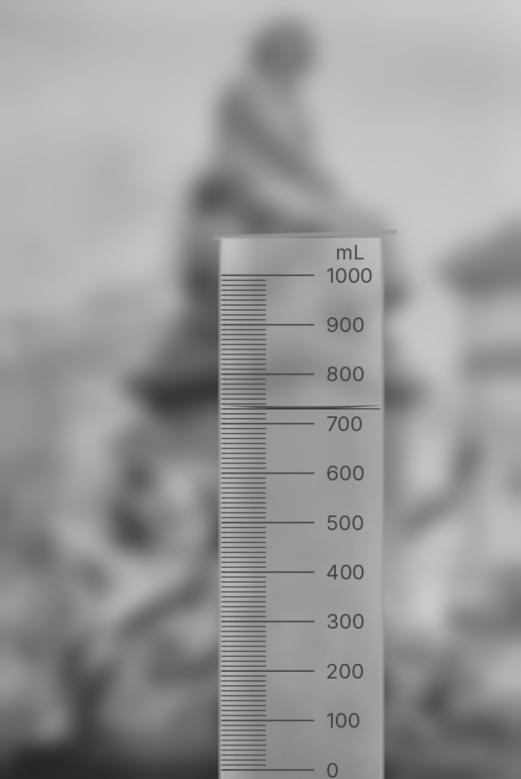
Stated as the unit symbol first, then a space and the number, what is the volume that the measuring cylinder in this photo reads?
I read mL 730
